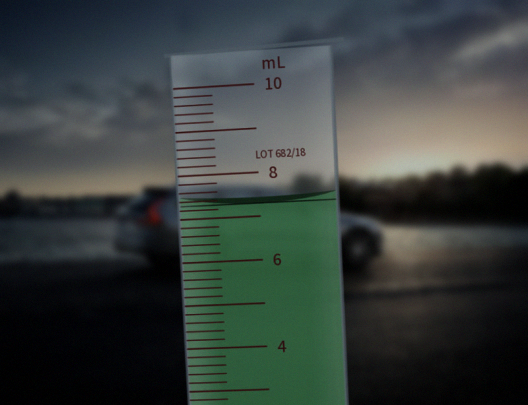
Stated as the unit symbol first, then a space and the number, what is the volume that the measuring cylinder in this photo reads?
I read mL 7.3
